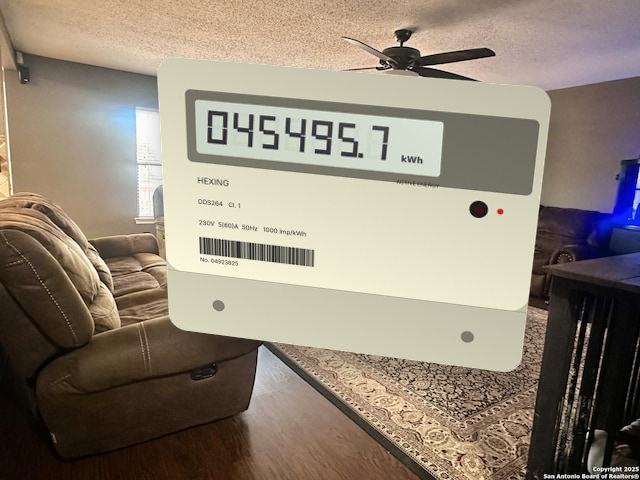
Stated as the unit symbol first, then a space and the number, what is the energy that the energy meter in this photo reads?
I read kWh 45495.7
